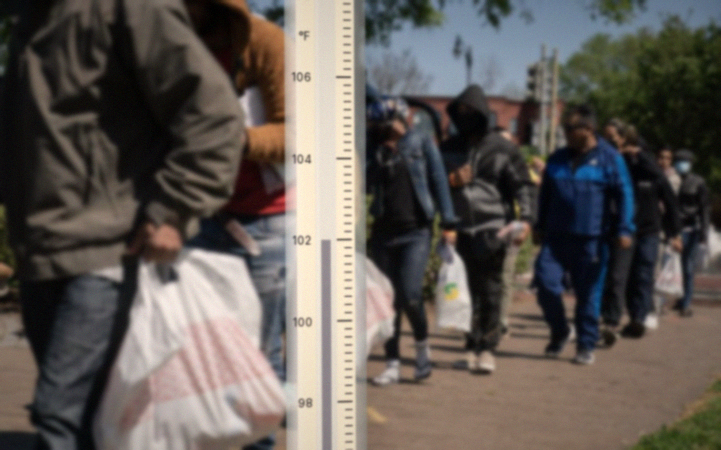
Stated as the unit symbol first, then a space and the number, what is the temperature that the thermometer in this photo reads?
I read °F 102
